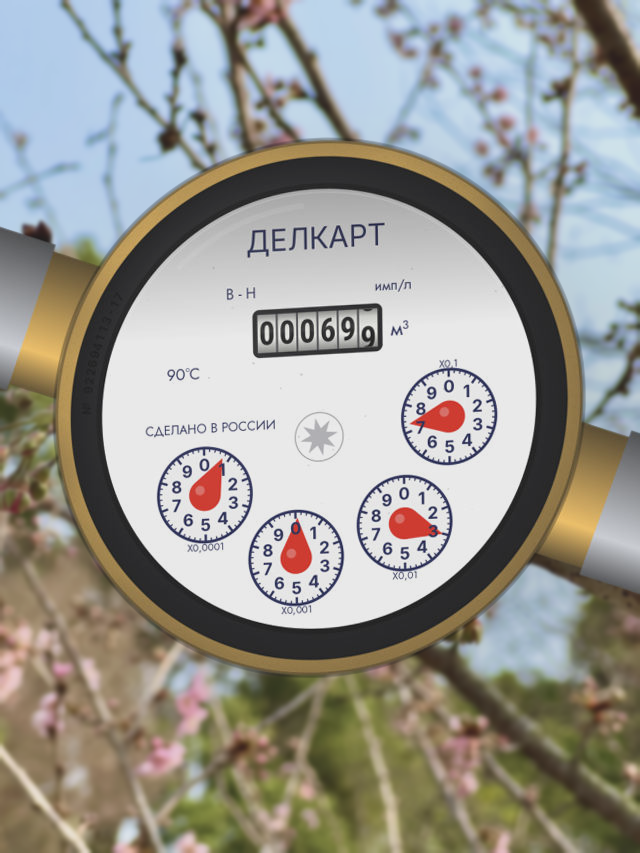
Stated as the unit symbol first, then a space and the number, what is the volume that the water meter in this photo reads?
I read m³ 698.7300
